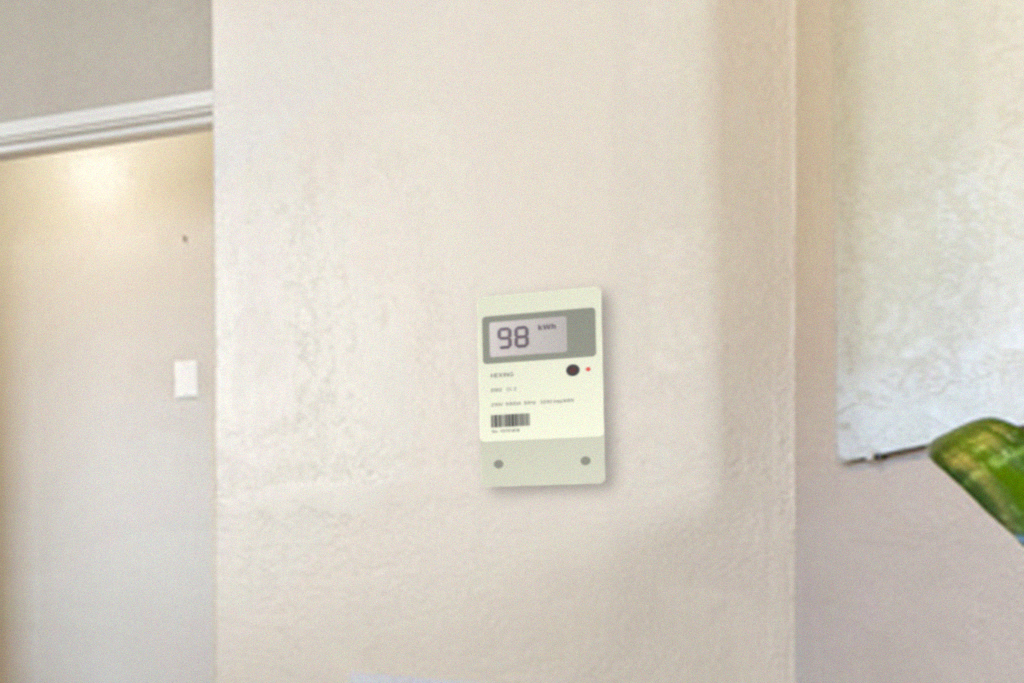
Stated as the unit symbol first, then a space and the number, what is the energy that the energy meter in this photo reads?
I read kWh 98
